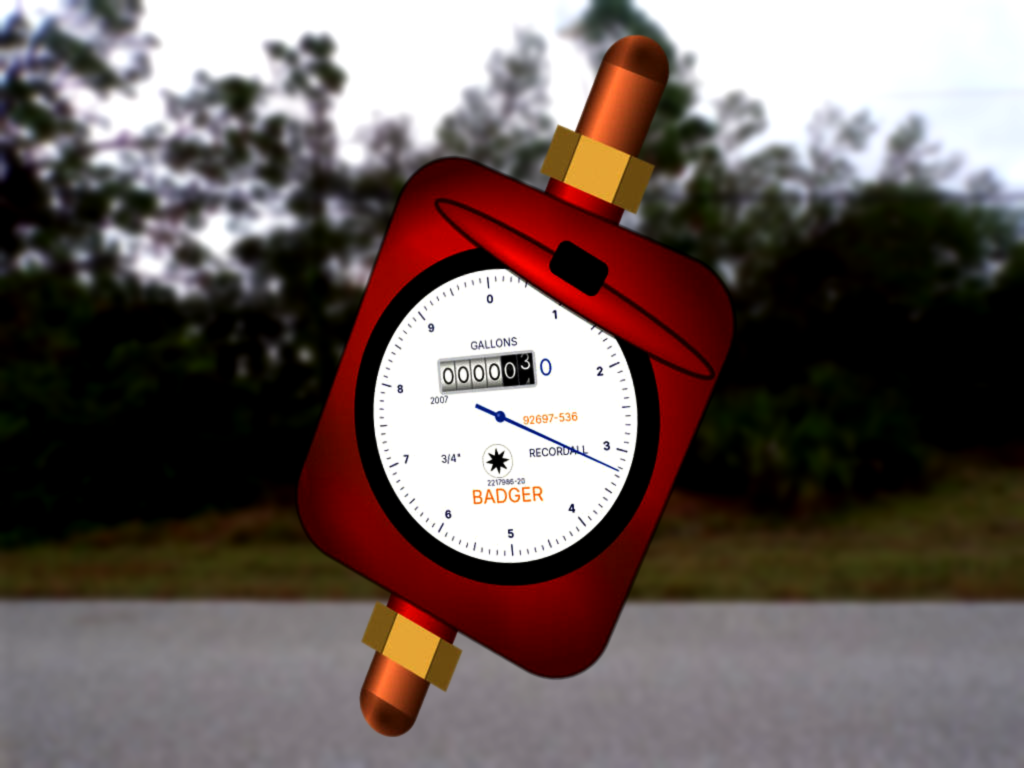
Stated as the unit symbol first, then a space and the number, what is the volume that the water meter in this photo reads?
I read gal 33.2
